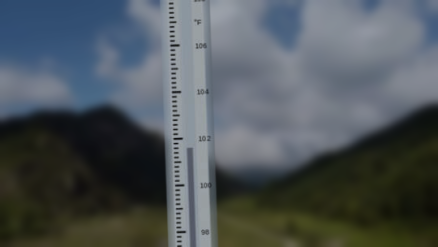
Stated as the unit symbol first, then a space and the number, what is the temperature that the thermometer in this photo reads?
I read °F 101.6
